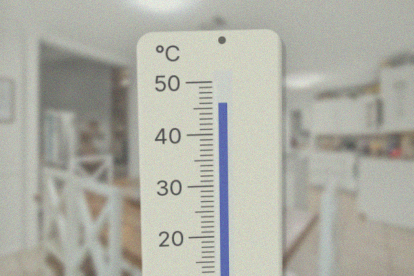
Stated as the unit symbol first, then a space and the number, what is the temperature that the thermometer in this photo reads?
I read °C 46
